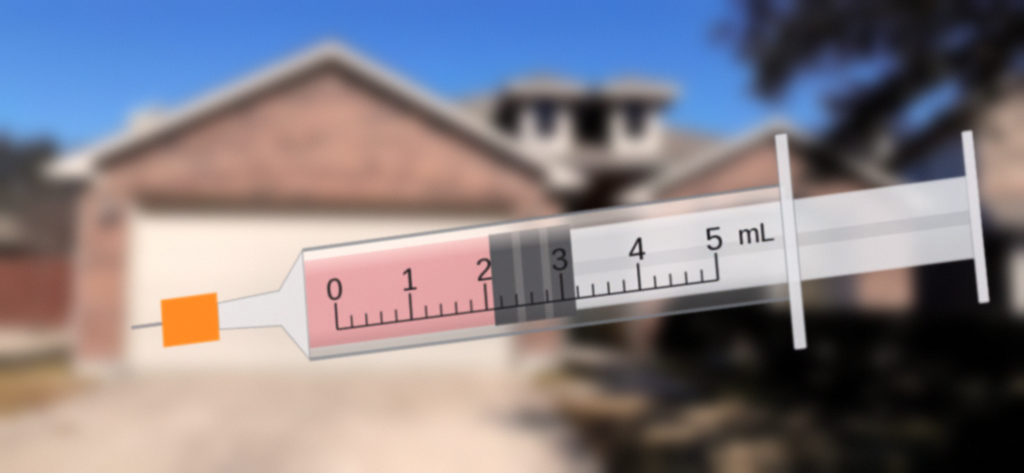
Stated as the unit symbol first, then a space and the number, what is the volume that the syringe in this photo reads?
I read mL 2.1
